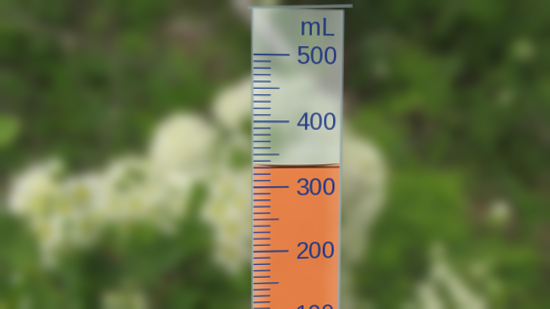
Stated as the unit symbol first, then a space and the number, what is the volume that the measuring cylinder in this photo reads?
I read mL 330
